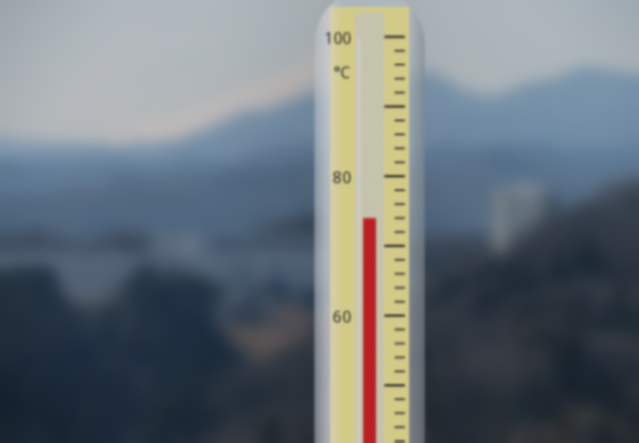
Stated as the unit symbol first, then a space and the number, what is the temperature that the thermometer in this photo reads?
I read °C 74
